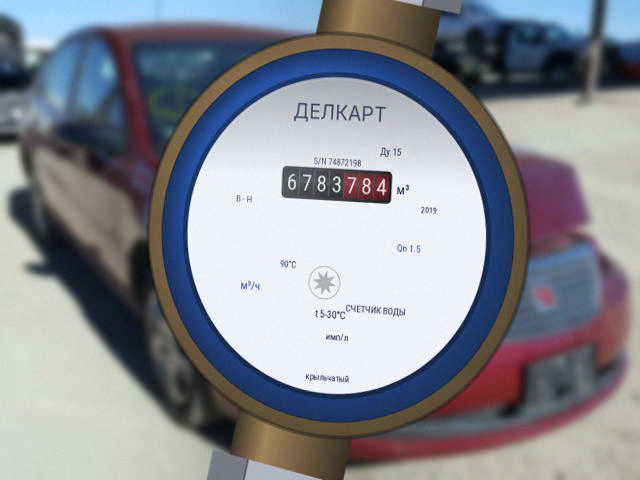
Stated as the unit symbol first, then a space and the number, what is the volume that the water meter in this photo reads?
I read m³ 6783.784
